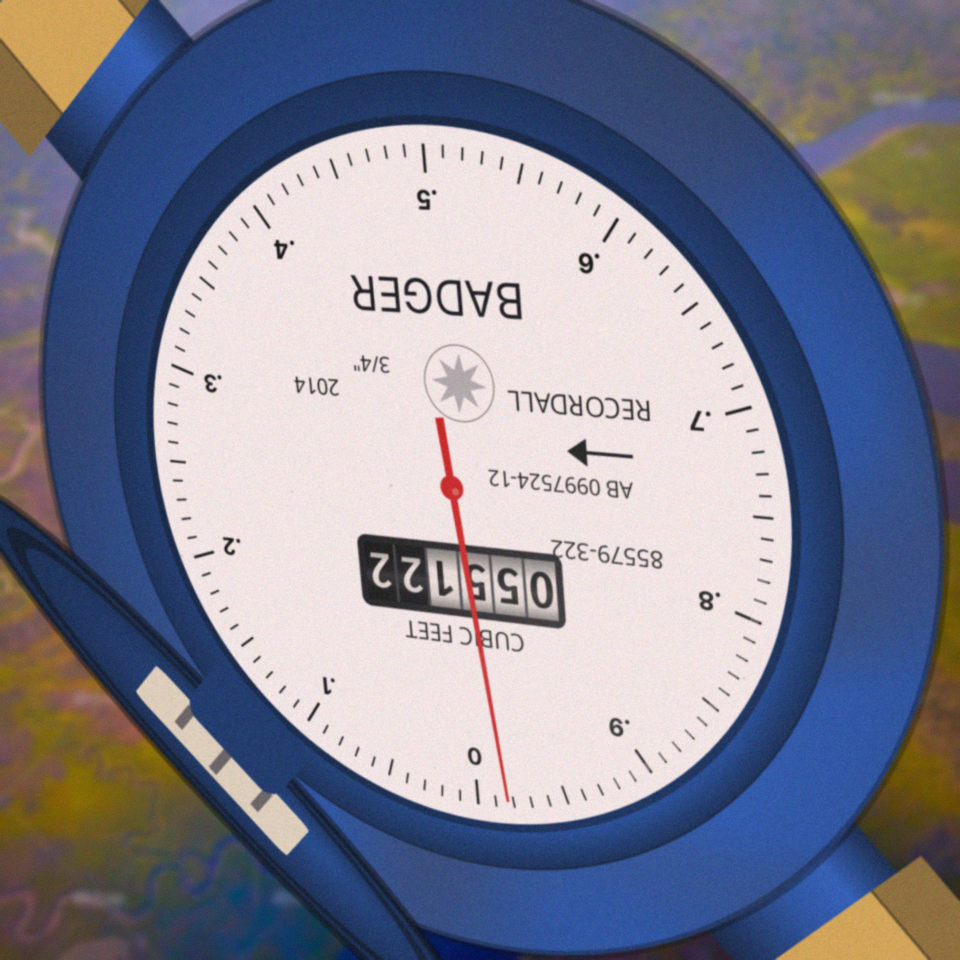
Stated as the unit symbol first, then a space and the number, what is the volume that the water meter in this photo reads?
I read ft³ 55121.98
